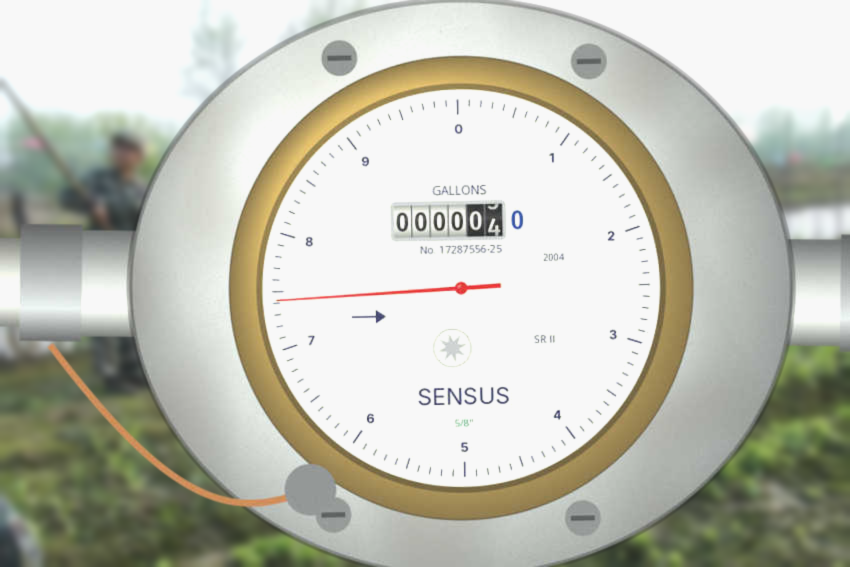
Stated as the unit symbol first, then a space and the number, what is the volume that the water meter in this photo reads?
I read gal 37.4
